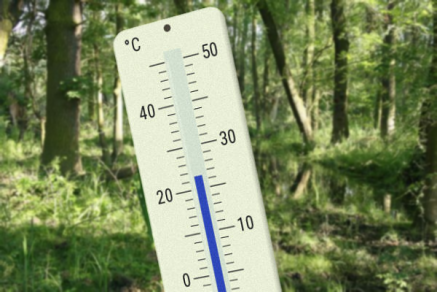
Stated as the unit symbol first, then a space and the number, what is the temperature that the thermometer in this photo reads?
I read °C 23
